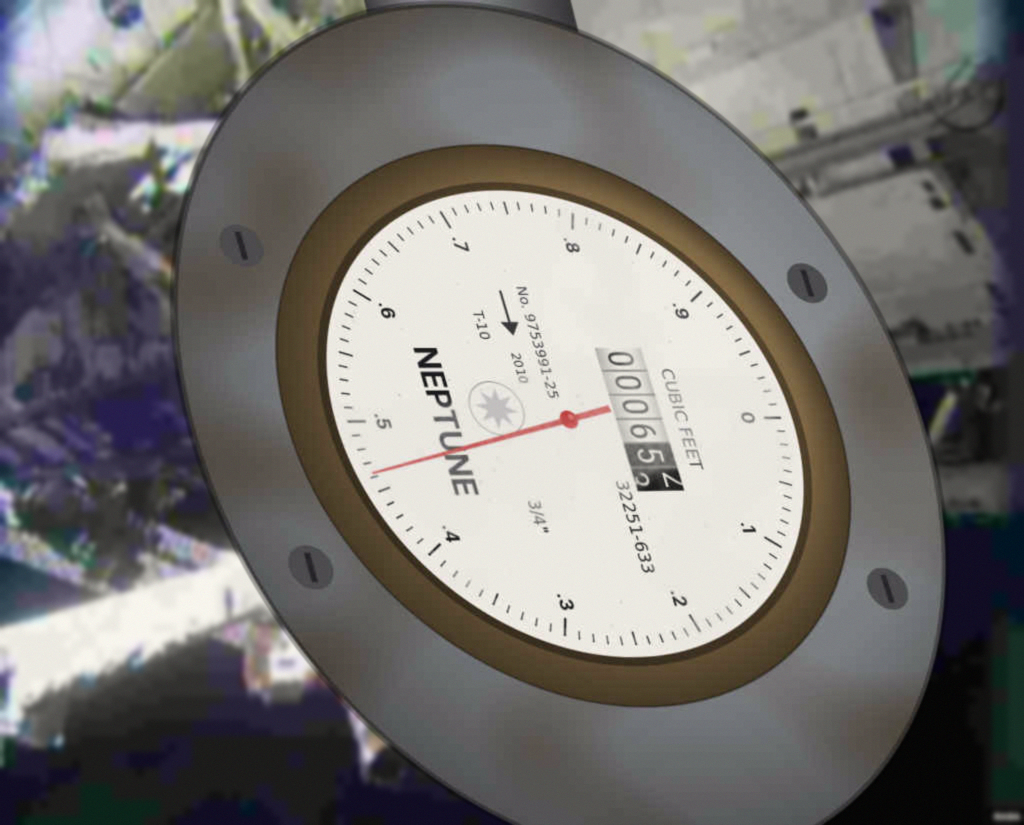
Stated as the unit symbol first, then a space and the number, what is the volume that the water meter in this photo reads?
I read ft³ 652.46
